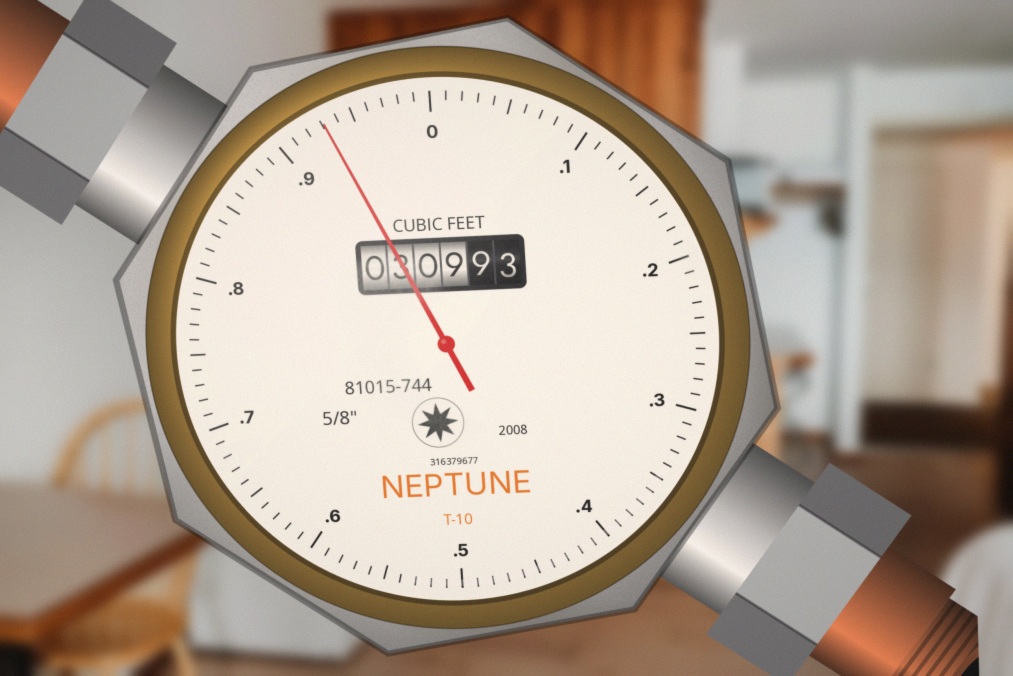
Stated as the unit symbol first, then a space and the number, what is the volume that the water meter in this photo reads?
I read ft³ 30992.93
